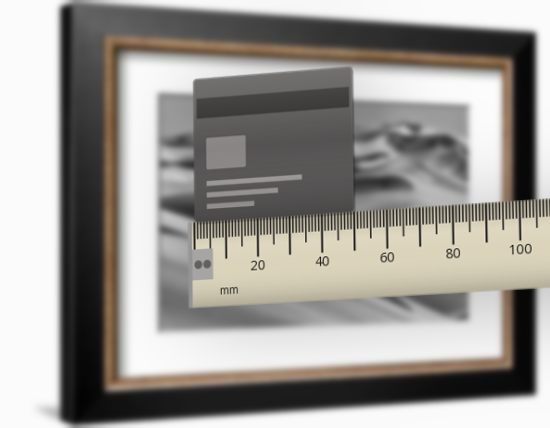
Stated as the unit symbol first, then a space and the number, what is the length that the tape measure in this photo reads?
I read mm 50
